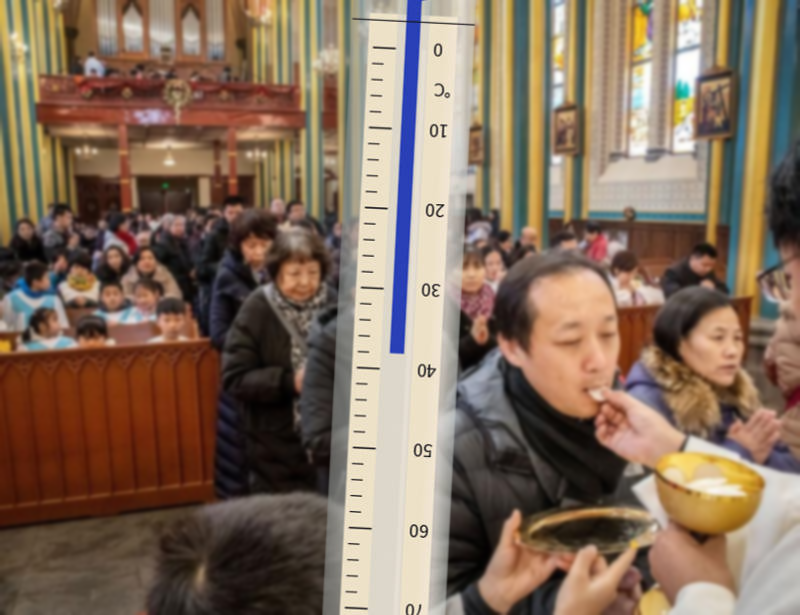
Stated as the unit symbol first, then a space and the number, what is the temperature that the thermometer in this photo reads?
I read °C 38
